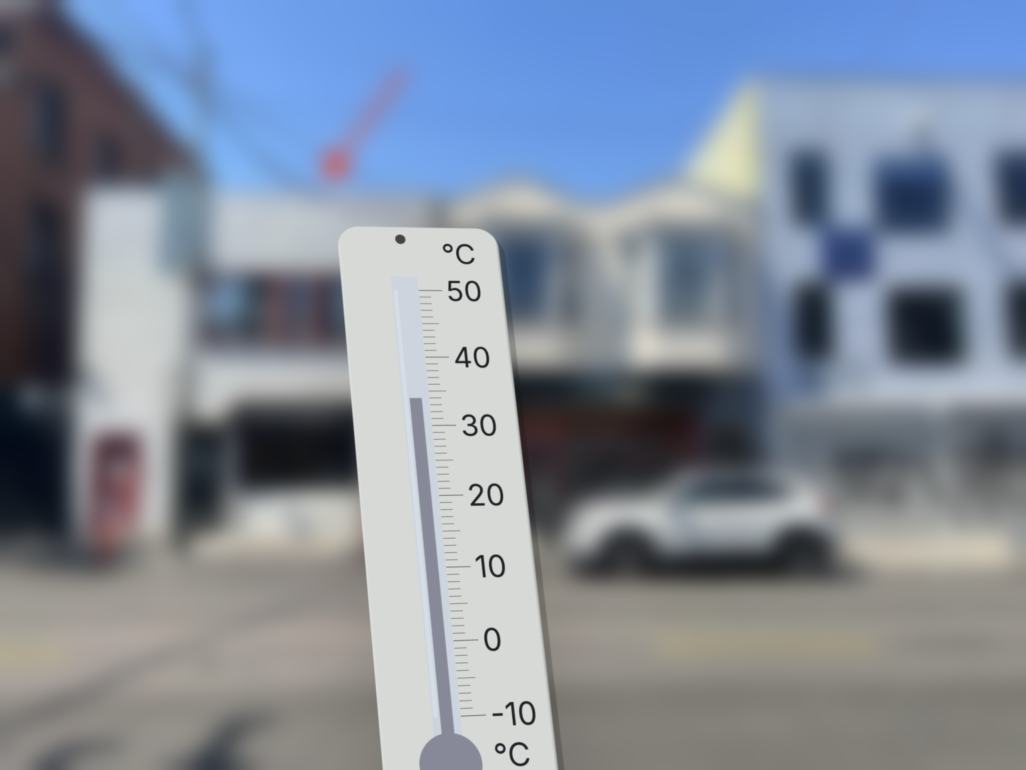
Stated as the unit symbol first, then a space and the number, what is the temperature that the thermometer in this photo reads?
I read °C 34
